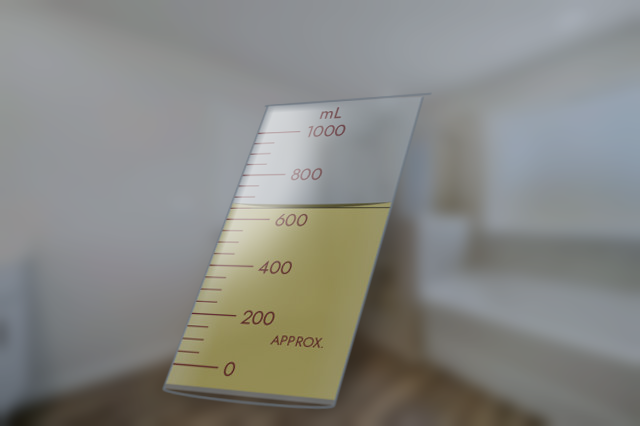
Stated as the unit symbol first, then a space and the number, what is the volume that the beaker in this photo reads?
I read mL 650
